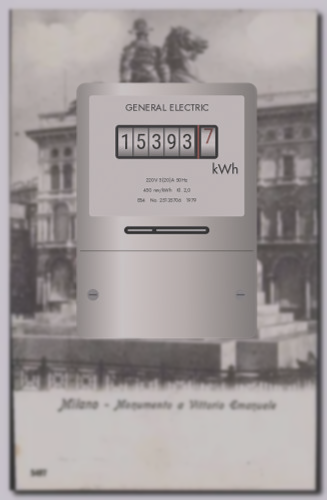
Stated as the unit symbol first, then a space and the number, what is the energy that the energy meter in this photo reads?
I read kWh 15393.7
